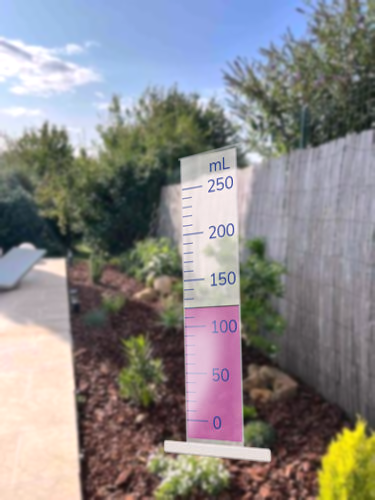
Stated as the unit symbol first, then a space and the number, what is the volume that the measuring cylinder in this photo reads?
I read mL 120
